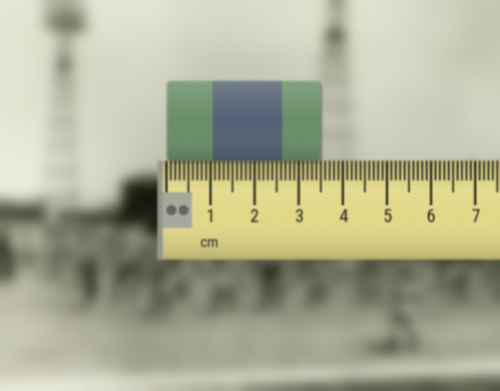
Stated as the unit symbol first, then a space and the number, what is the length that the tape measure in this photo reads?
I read cm 3.5
